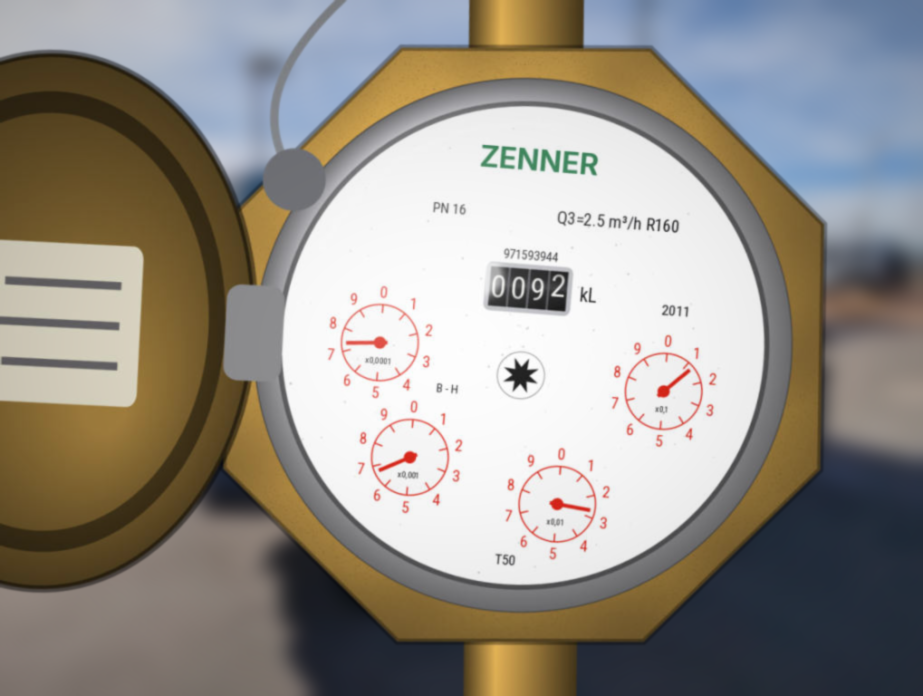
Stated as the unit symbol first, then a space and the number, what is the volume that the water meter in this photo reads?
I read kL 92.1267
